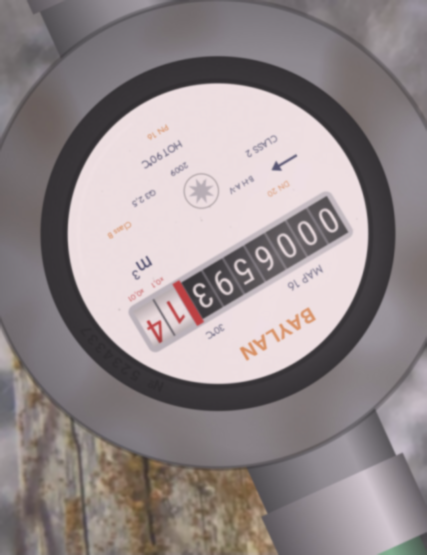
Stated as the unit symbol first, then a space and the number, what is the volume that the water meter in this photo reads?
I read m³ 6593.14
